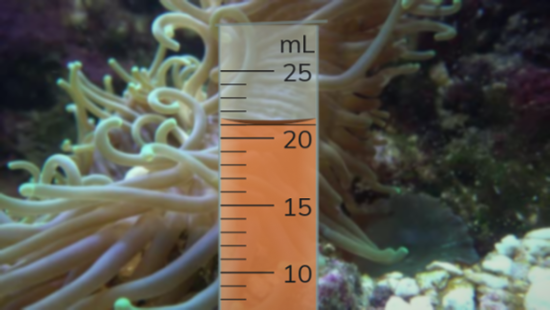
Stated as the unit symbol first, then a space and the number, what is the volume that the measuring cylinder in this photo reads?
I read mL 21
